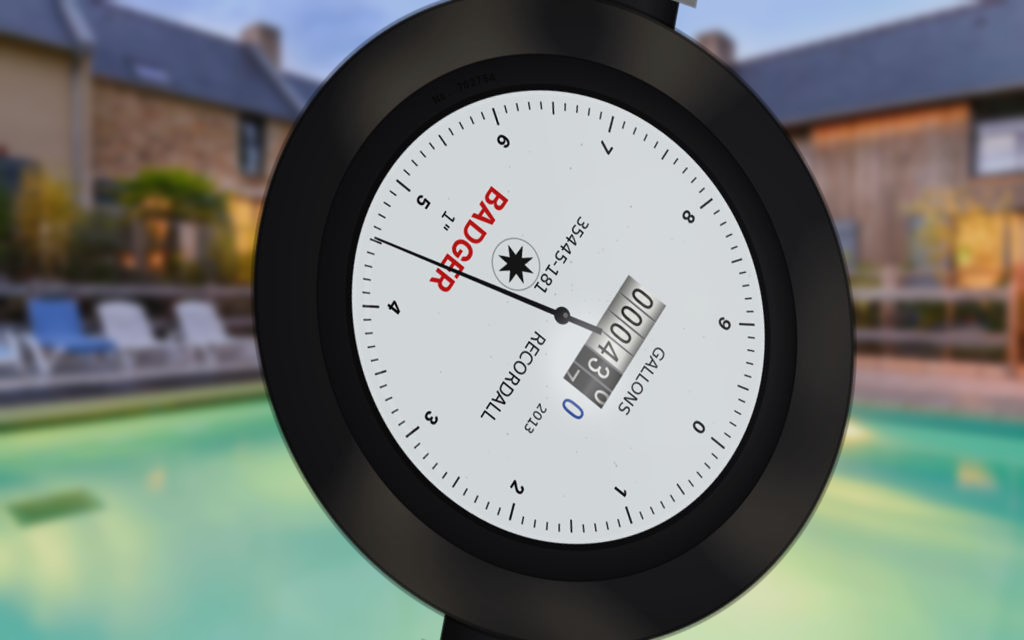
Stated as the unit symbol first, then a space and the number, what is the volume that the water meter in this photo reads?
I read gal 4364.5
